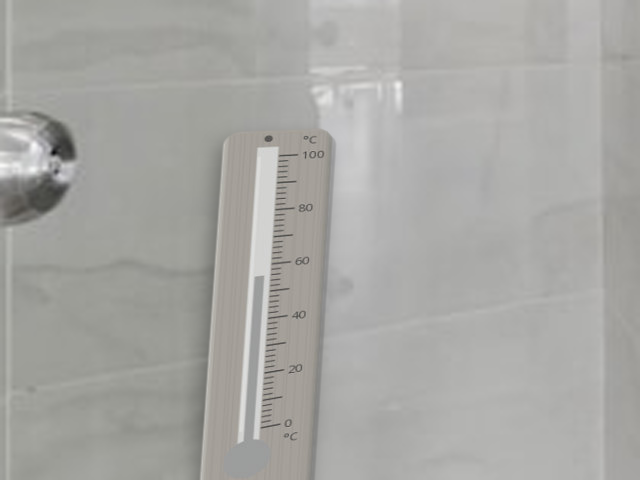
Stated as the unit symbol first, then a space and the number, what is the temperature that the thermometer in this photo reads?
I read °C 56
